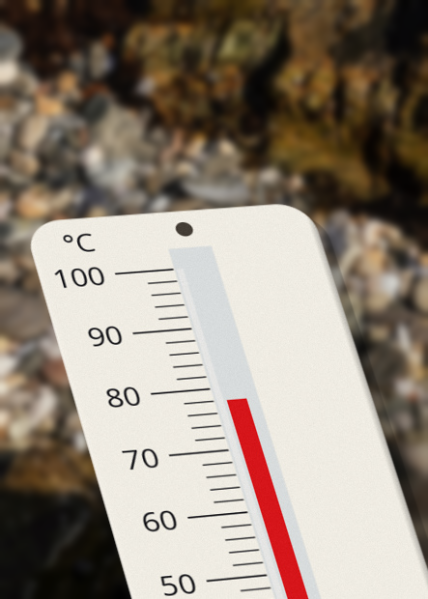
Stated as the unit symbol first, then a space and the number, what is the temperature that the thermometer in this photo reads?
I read °C 78
